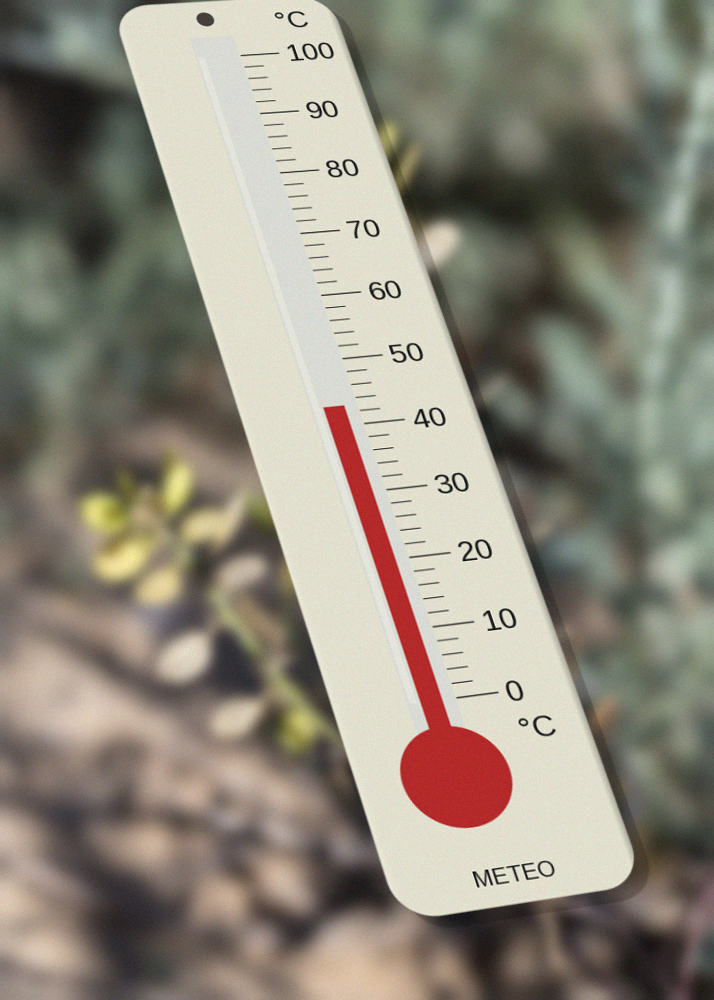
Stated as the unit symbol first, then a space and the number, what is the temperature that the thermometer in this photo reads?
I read °C 43
